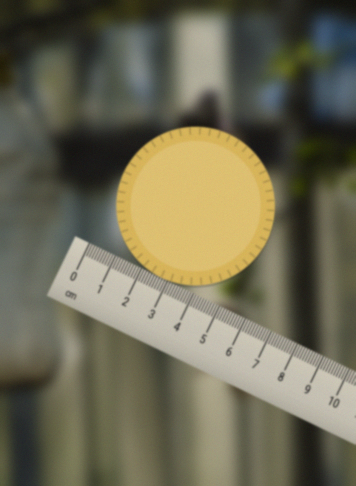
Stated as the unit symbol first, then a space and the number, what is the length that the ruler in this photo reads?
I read cm 5.5
